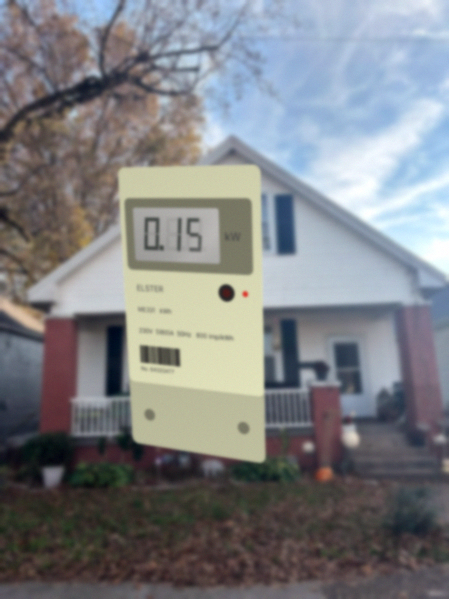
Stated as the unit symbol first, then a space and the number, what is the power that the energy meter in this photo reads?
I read kW 0.15
